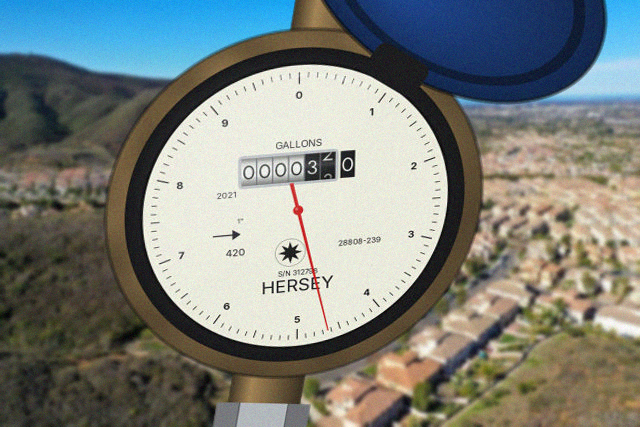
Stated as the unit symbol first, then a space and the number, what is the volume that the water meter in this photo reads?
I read gal 324.6
